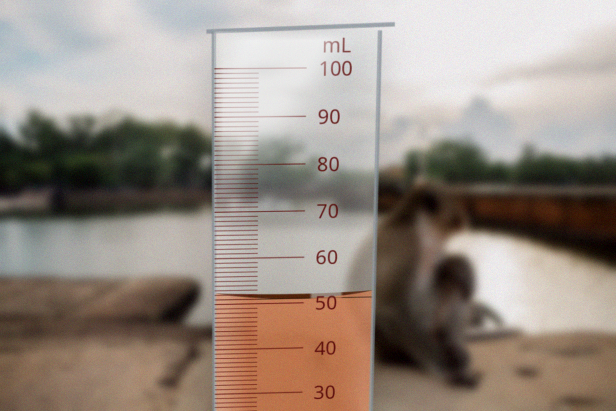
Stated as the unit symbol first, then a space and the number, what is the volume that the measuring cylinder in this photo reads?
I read mL 51
